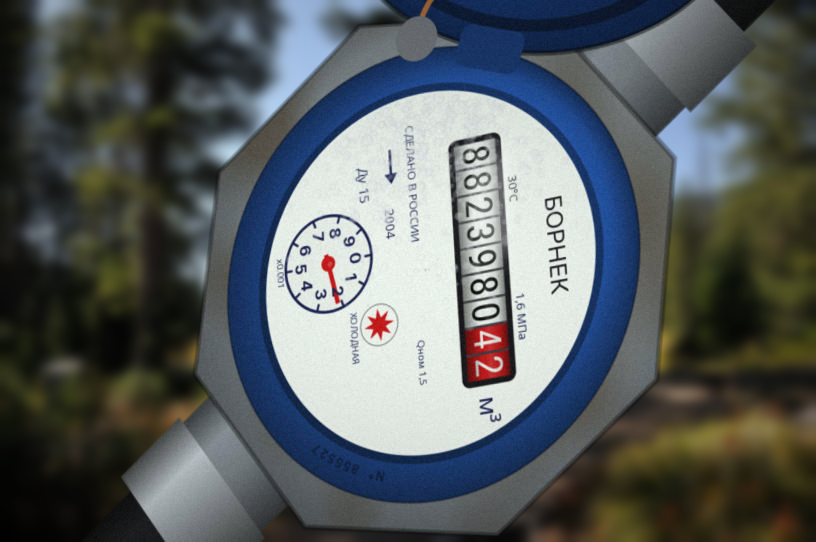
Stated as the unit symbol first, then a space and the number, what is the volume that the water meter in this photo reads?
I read m³ 8823980.422
